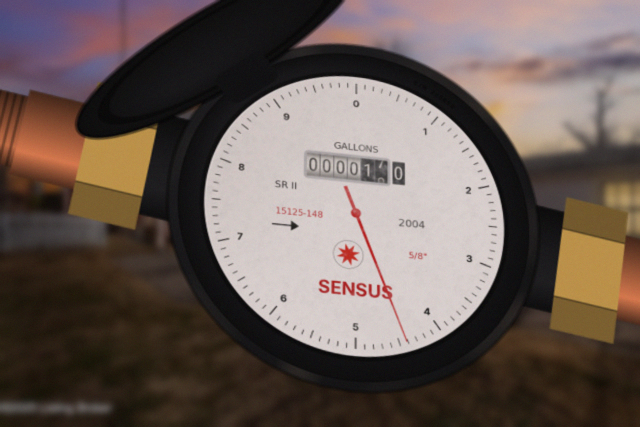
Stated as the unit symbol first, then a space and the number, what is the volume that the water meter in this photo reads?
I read gal 174.4
